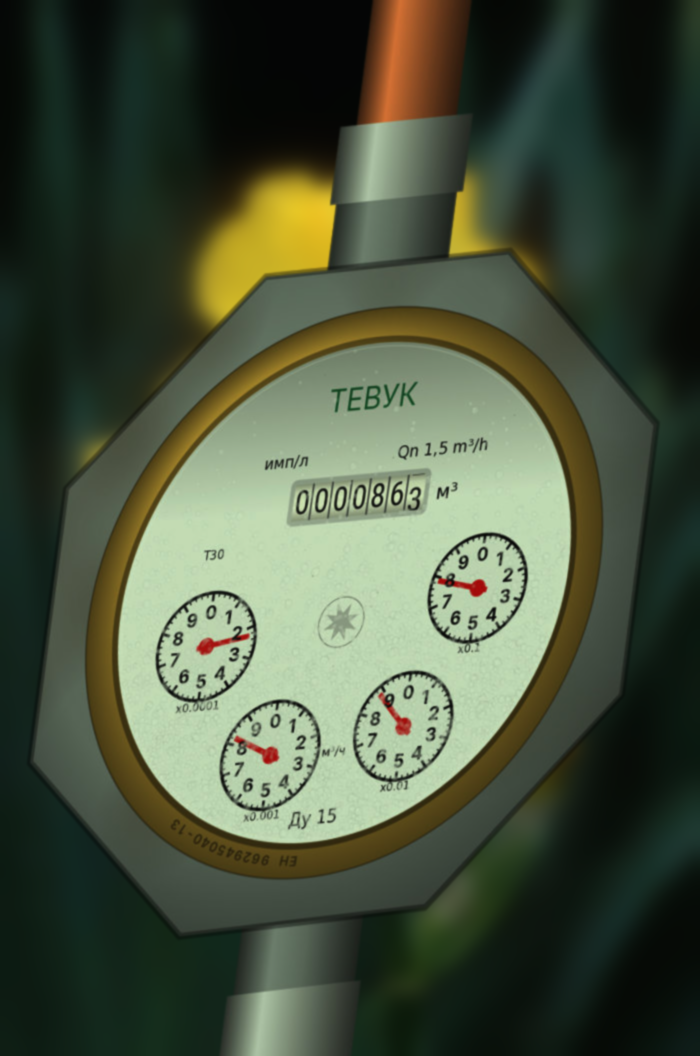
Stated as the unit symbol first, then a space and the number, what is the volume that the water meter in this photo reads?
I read m³ 862.7882
